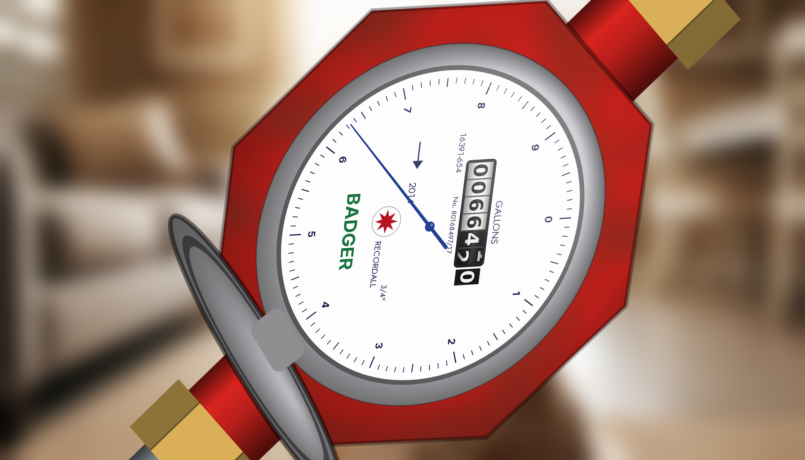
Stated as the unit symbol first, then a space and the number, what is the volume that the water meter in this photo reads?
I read gal 66416.3
